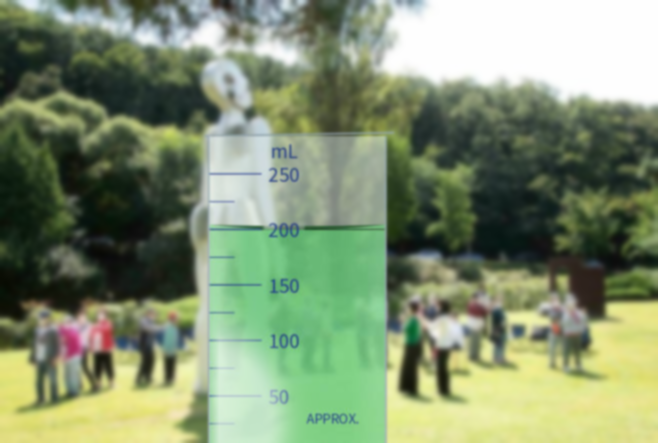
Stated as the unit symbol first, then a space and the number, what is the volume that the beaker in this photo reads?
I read mL 200
